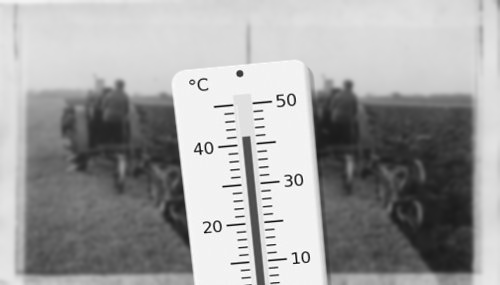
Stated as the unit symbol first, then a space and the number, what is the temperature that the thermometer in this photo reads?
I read °C 42
